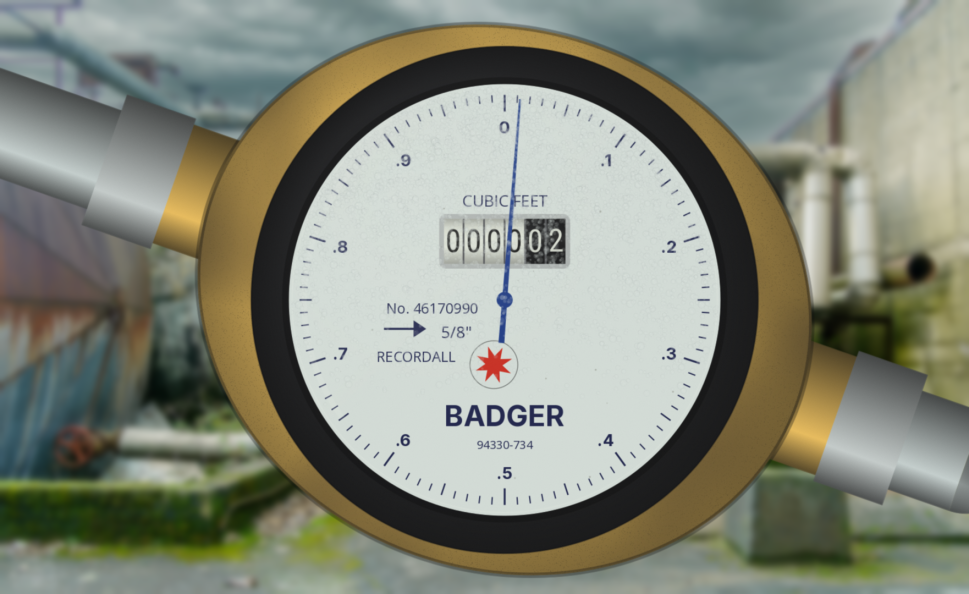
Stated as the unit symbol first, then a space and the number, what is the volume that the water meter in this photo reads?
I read ft³ 2.01
